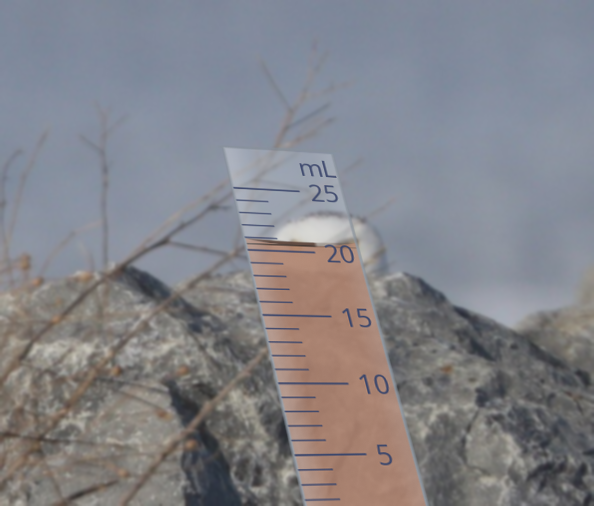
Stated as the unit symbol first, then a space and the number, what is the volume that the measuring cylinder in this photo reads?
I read mL 20.5
